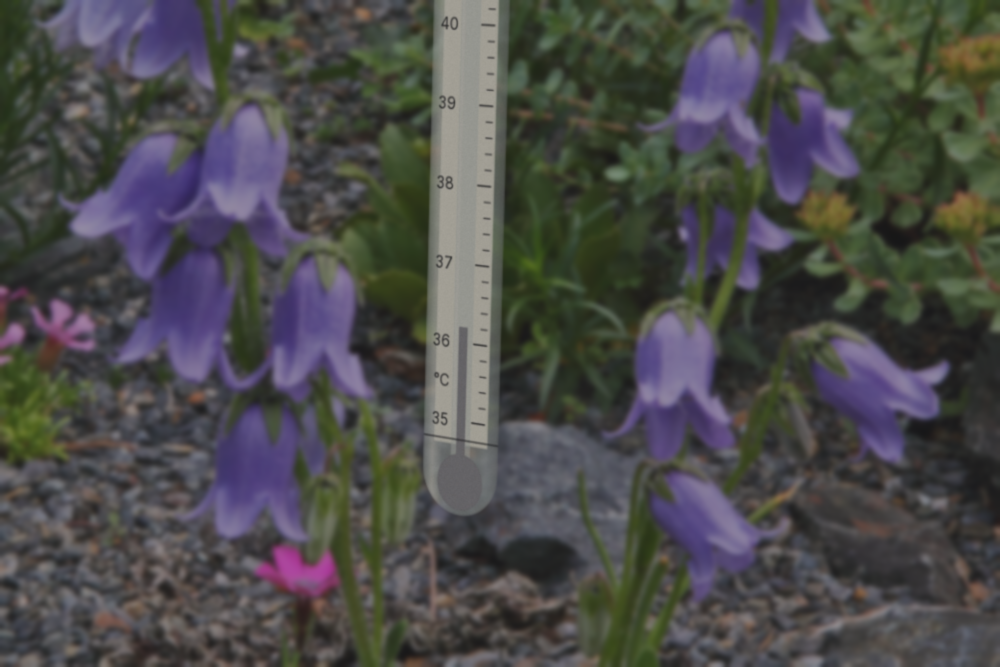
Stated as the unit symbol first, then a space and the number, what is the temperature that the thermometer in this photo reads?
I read °C 36.2
